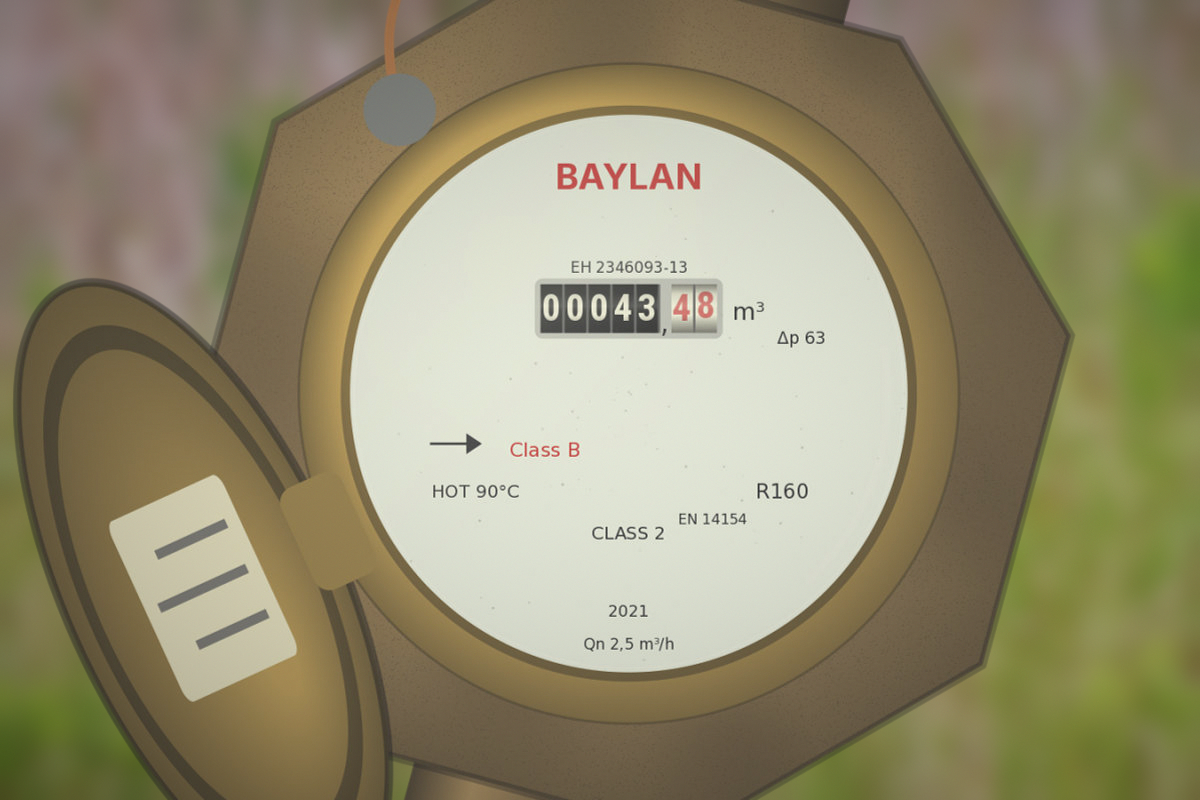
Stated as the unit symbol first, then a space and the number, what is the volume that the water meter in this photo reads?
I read m³ 43.48
